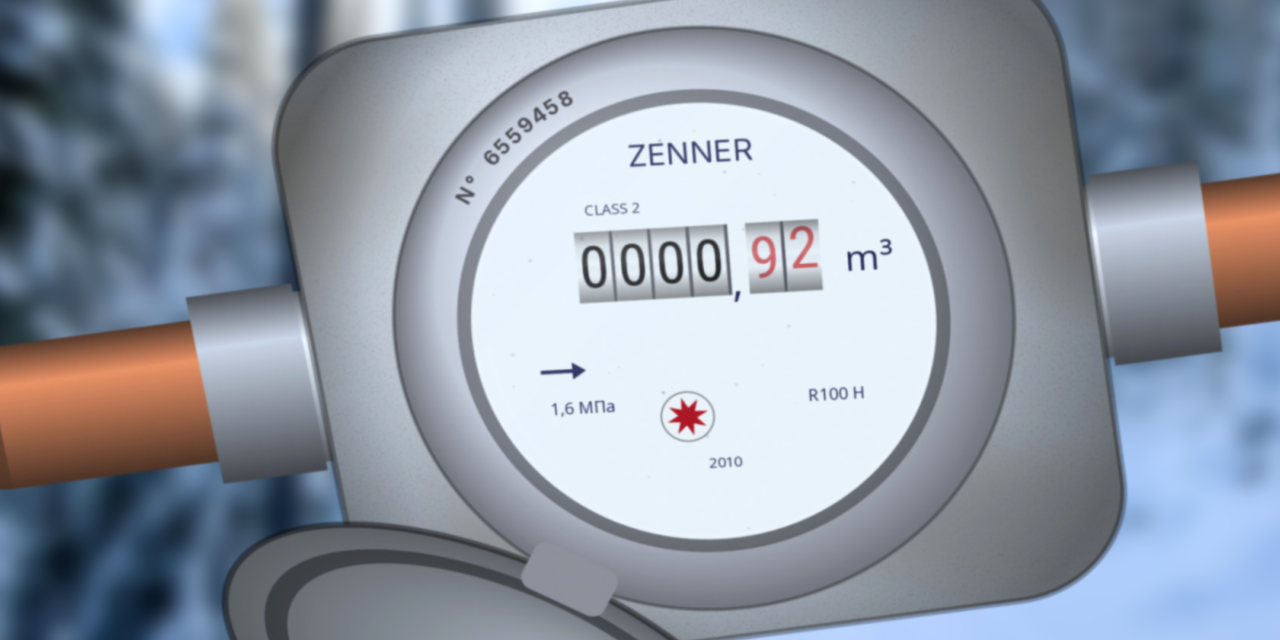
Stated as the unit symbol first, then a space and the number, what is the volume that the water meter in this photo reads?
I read m³ 0.92
